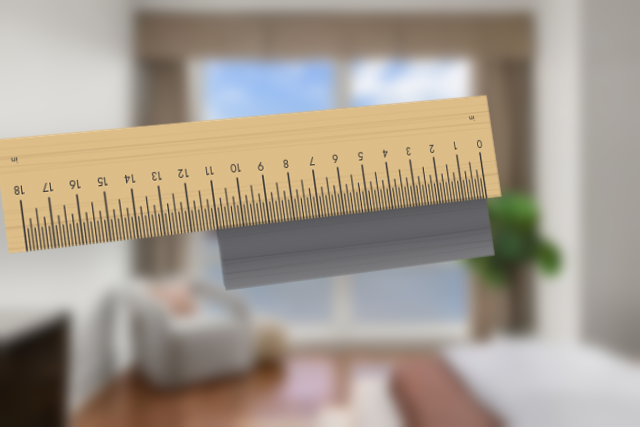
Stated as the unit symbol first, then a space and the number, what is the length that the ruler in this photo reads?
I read in 11
